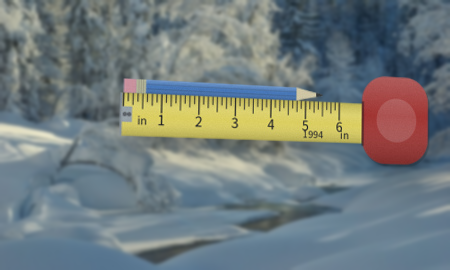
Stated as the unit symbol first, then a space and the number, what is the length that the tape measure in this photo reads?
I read in 5.5
